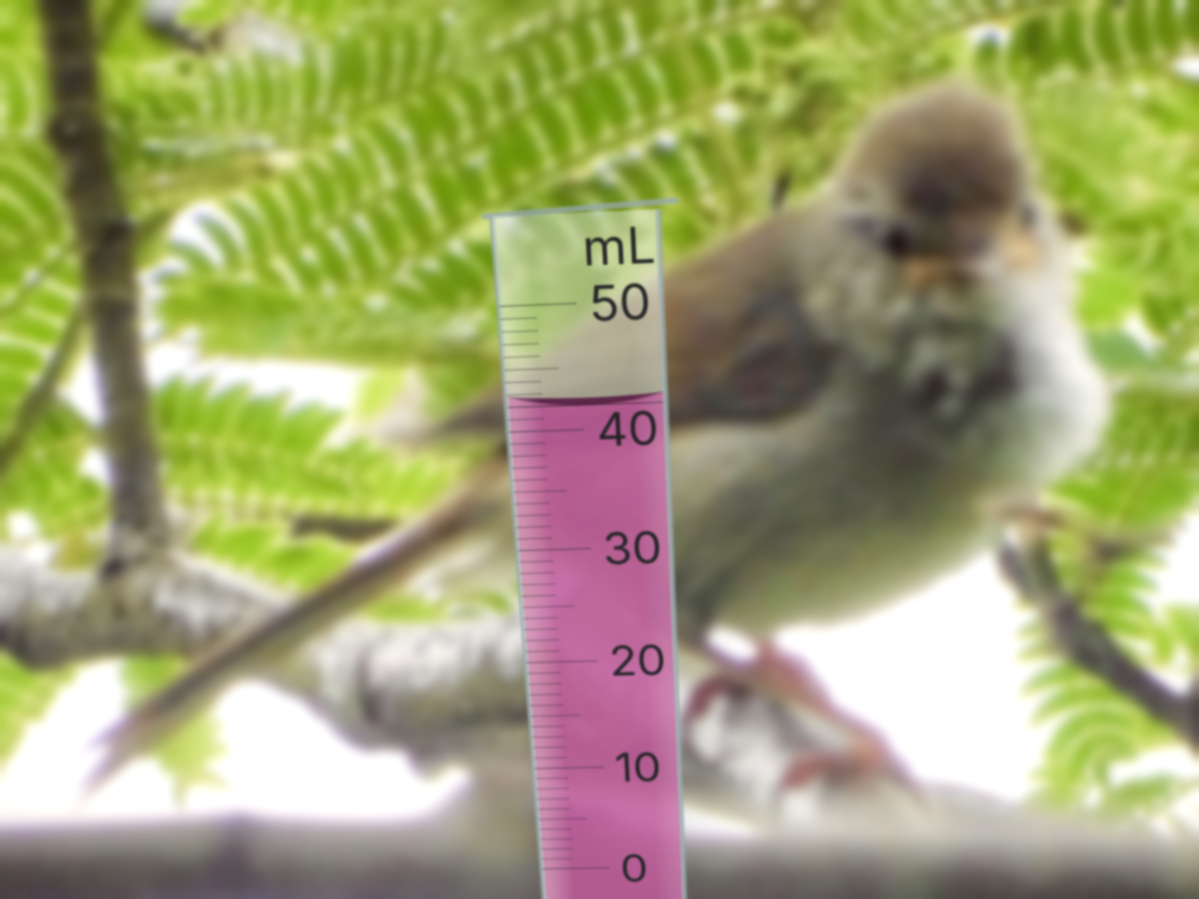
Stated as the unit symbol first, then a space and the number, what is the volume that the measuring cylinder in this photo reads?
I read mL 42
